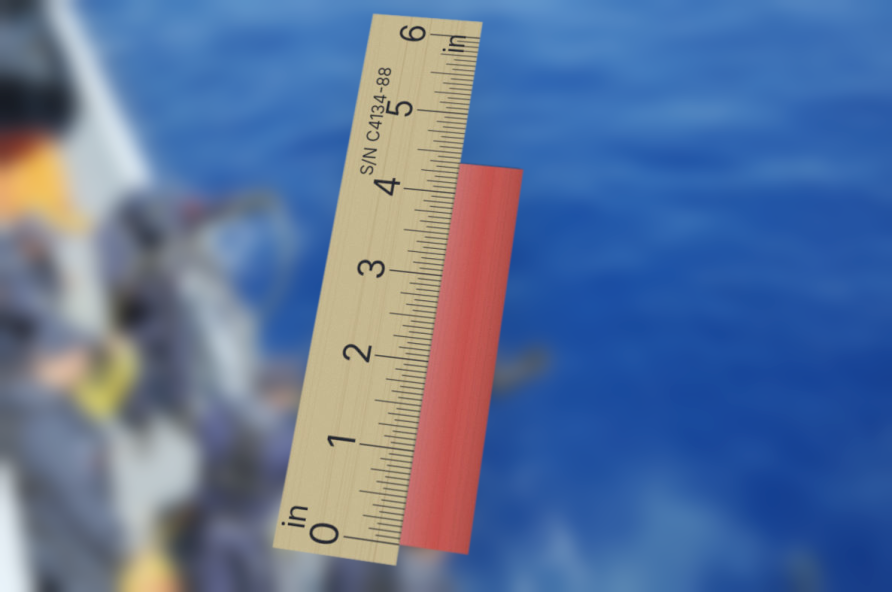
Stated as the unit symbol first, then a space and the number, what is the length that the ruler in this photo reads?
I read in 4.375
